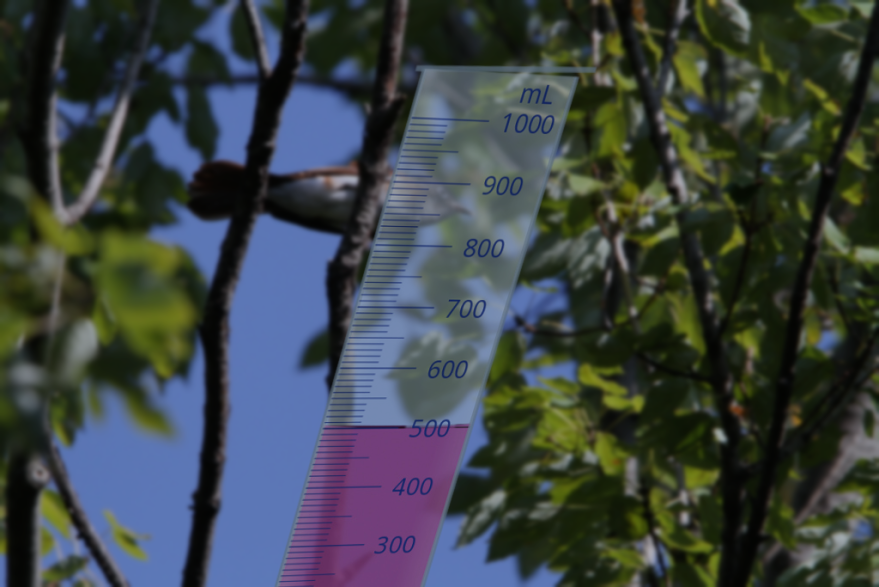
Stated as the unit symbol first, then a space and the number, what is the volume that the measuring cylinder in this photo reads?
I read mL 500
